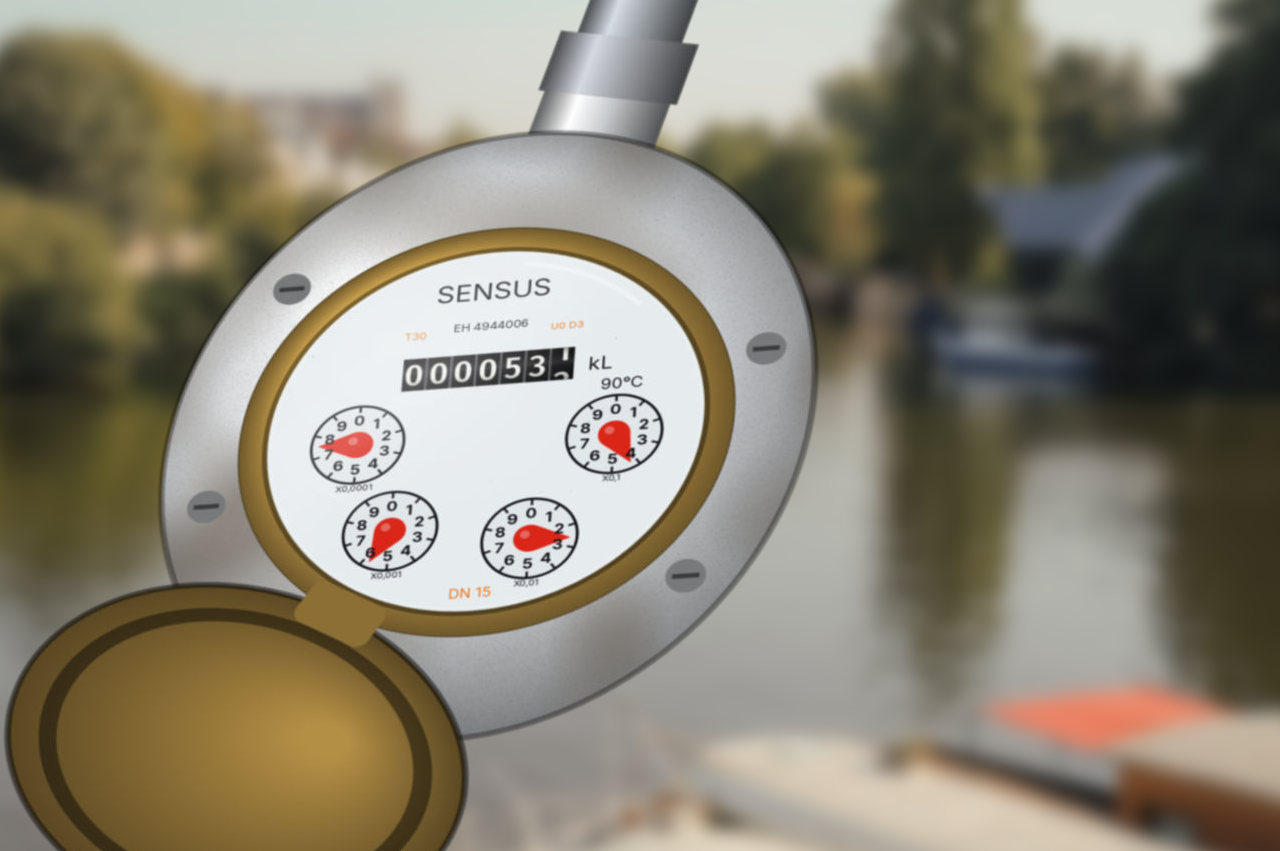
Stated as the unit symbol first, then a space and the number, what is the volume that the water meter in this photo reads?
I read kL 531.4257
